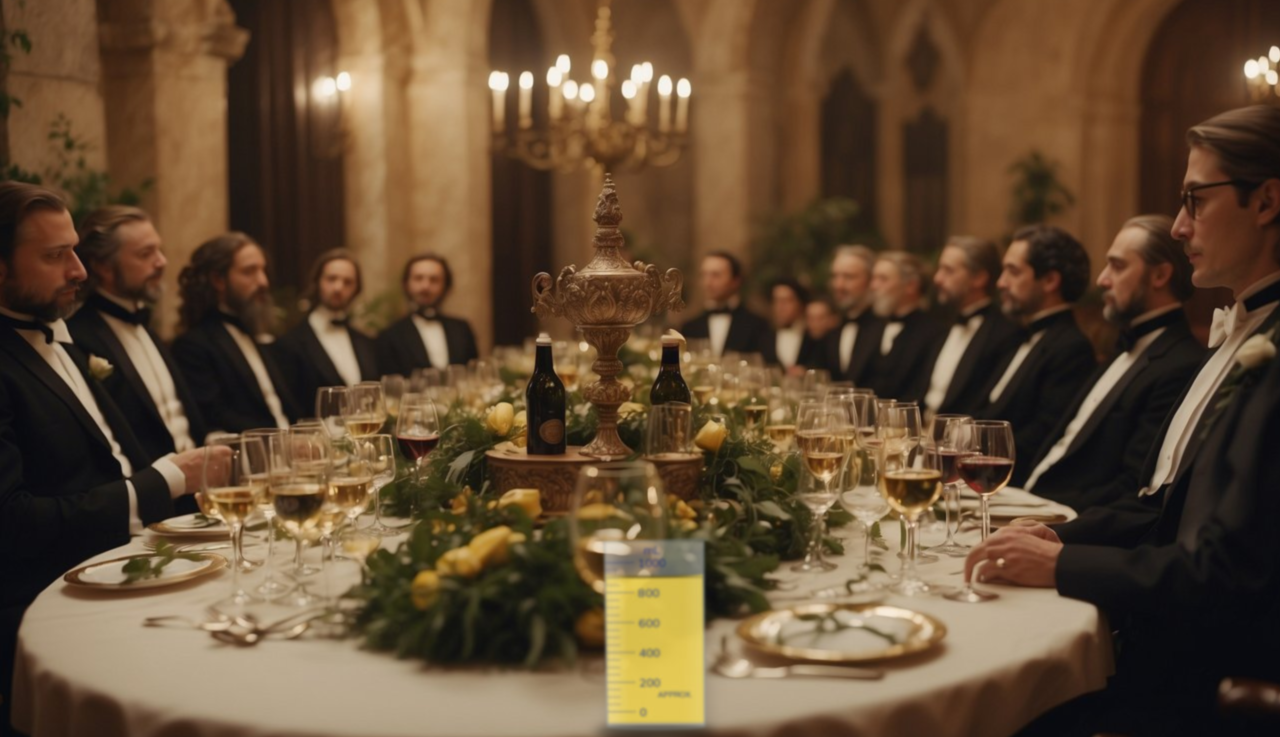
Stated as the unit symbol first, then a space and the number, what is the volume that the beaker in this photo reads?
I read mL 900
